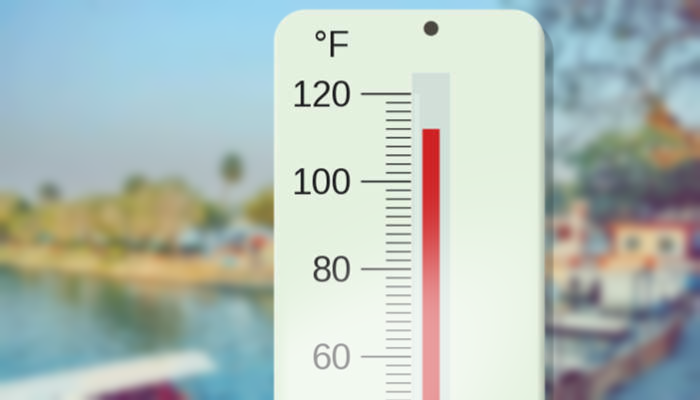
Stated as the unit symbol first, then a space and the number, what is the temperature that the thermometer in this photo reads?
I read °F 112
